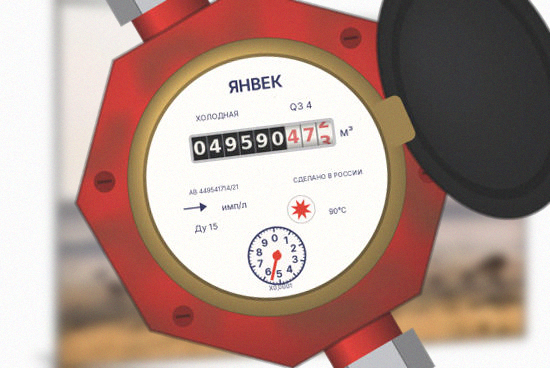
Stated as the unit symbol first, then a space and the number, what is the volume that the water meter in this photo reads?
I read m³ 49590.4725
